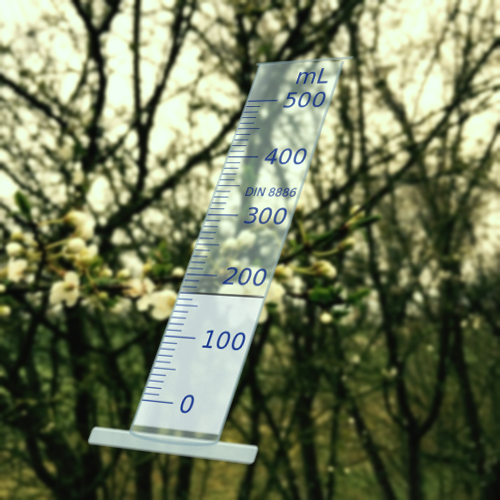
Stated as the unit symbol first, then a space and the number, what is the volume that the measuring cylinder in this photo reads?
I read mL 170
